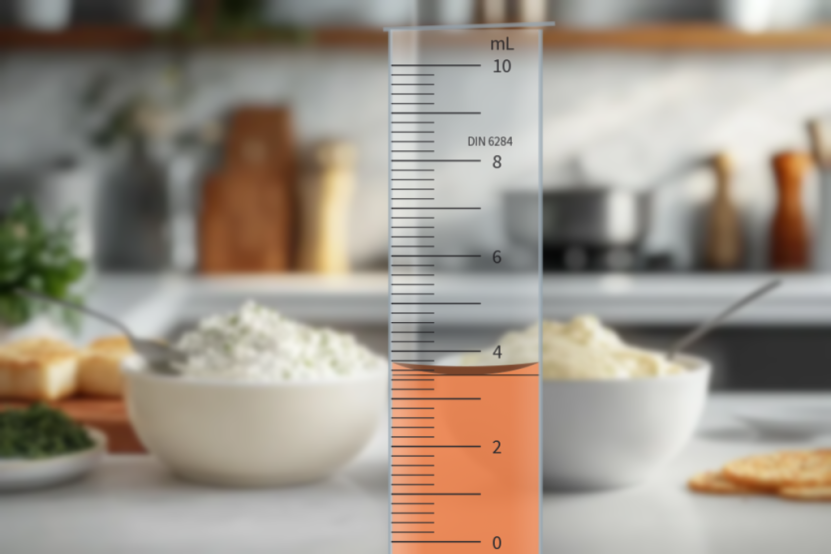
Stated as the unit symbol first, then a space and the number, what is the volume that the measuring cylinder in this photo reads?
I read mL 3.5
